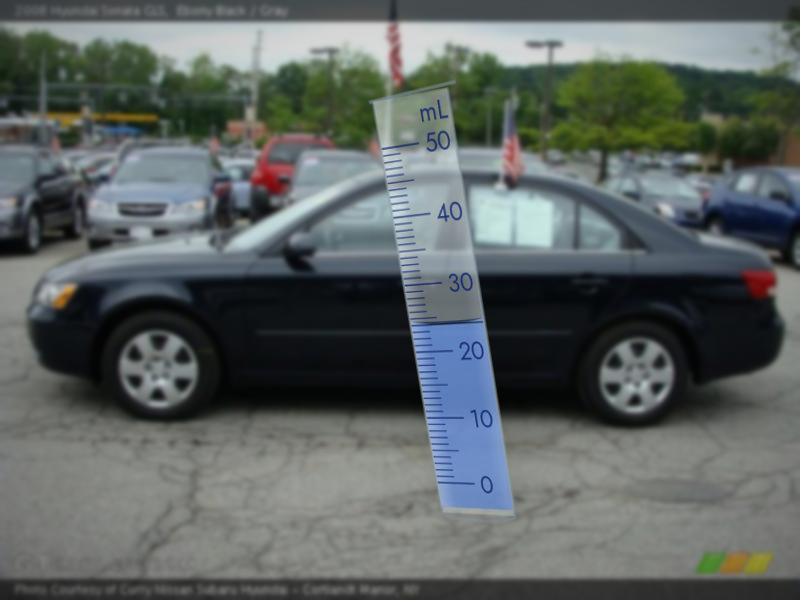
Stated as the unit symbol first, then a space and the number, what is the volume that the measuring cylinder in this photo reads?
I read mL 24
